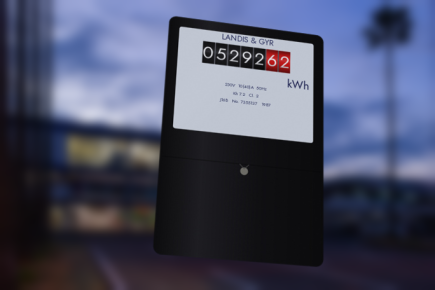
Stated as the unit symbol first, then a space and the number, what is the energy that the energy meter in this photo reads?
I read kWh 5292.62
